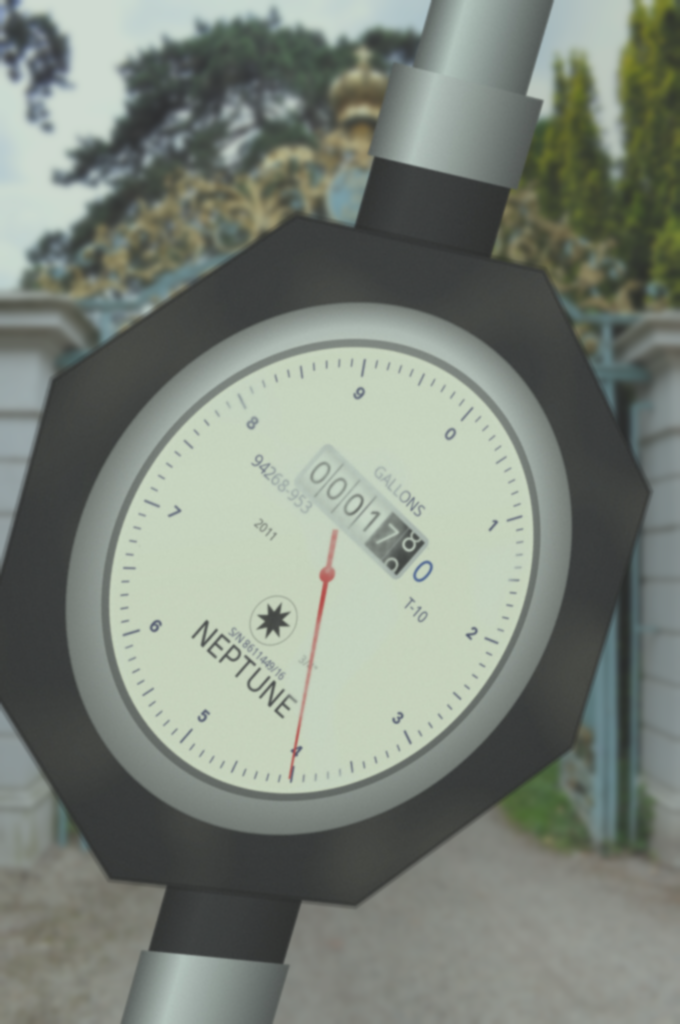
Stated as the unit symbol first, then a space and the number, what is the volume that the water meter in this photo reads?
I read gal 1784.0
